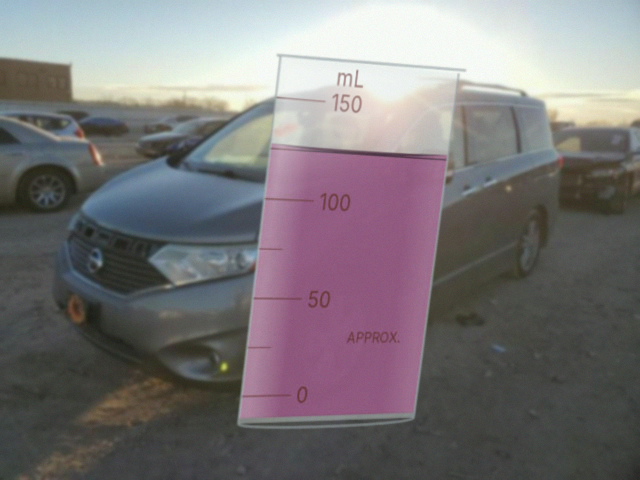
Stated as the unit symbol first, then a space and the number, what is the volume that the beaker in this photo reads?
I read mL 125
